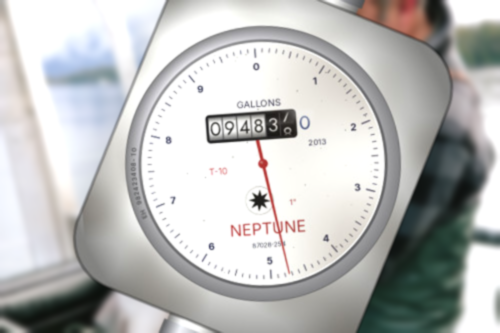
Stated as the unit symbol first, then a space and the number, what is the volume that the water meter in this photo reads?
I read gal 948374.7
